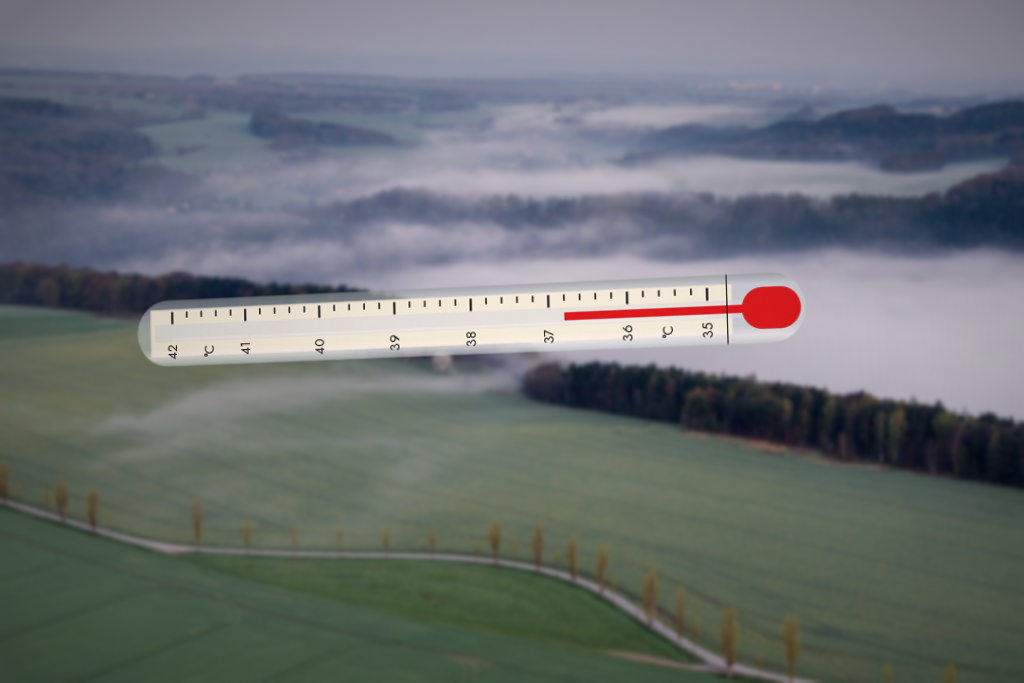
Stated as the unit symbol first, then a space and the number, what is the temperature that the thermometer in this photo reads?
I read °C 36.8
